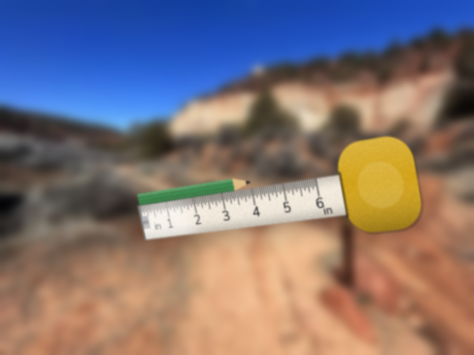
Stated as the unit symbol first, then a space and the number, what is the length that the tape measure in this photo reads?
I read in 4
